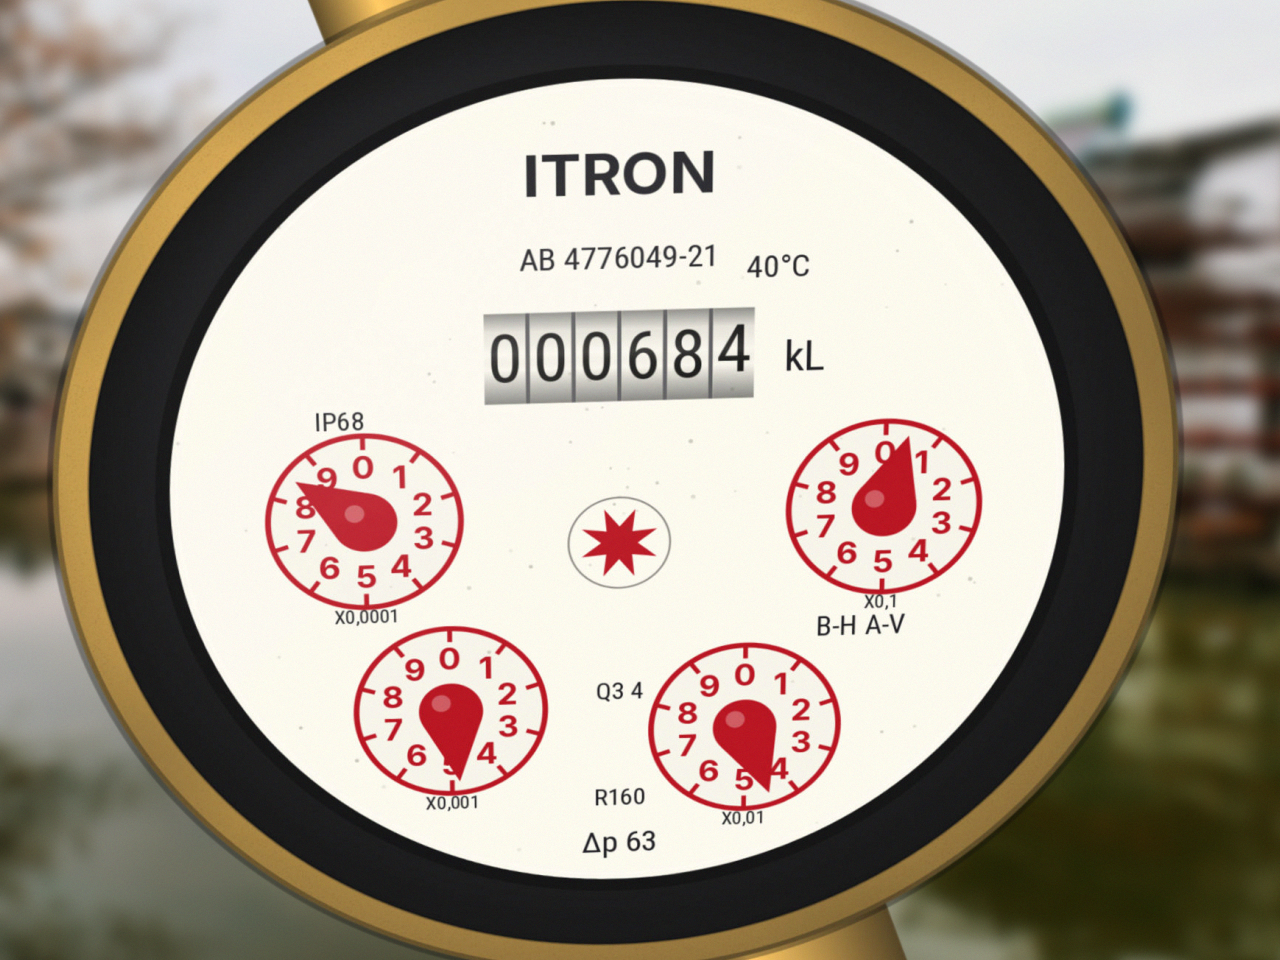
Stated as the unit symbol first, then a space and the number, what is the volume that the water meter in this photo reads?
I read kL 684.0448
